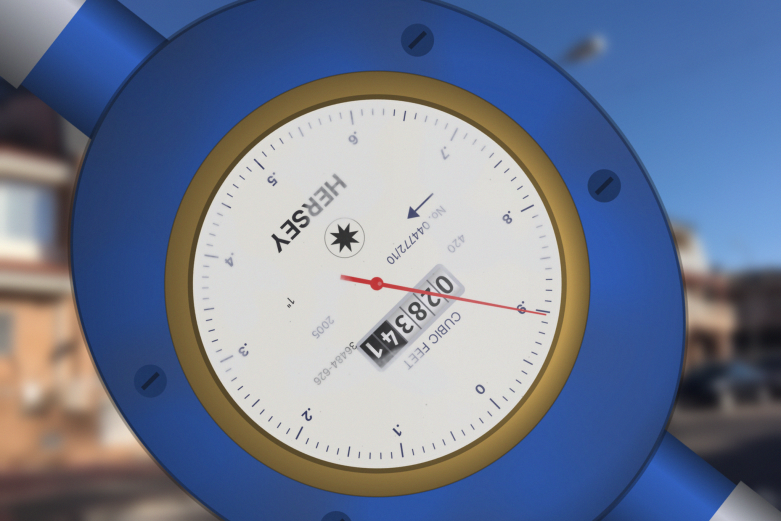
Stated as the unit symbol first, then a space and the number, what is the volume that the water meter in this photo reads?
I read ft³ 28340.90
